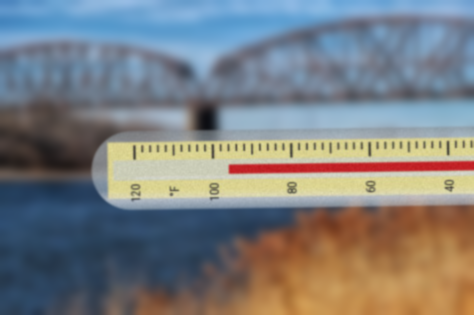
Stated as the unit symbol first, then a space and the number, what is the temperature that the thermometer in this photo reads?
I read °F 96
